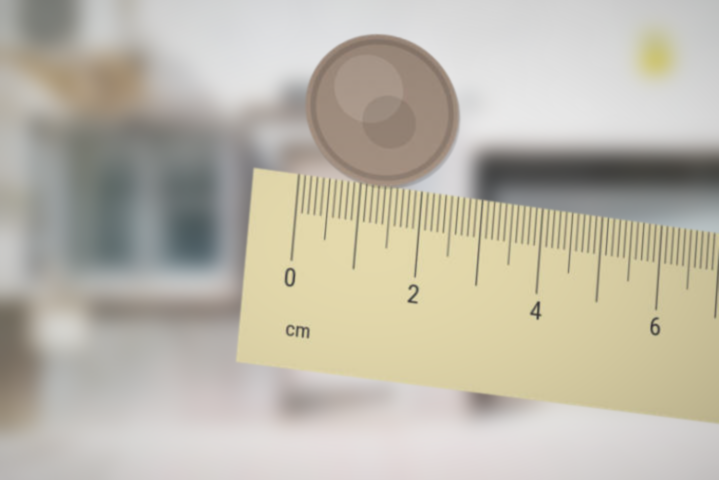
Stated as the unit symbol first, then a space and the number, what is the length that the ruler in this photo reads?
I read cm 2.5
